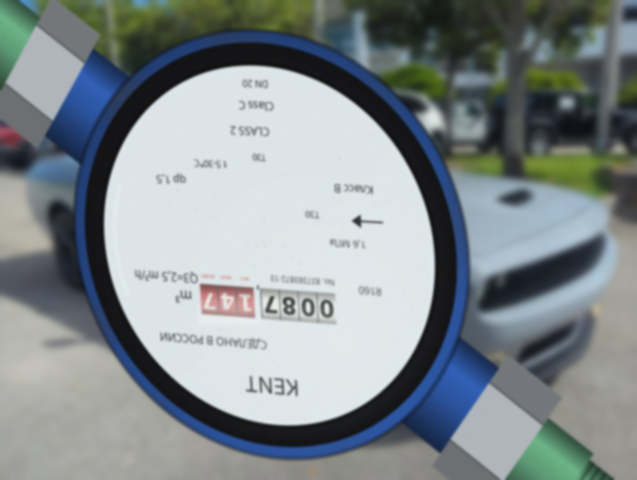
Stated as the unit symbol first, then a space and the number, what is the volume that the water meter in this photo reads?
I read m³ 87.147
